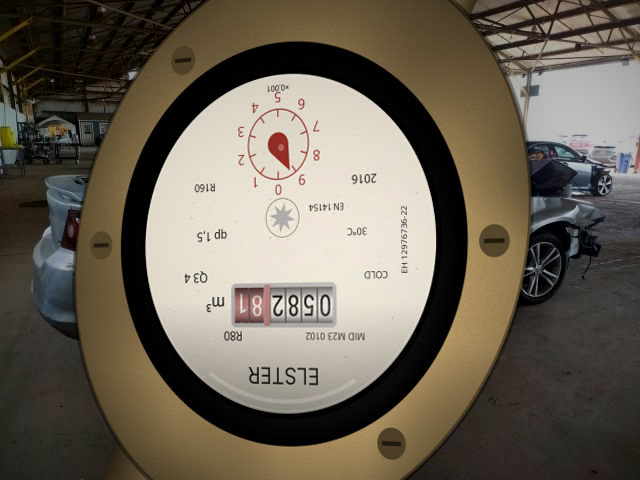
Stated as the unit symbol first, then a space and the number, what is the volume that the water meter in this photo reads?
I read m³ 582.809
